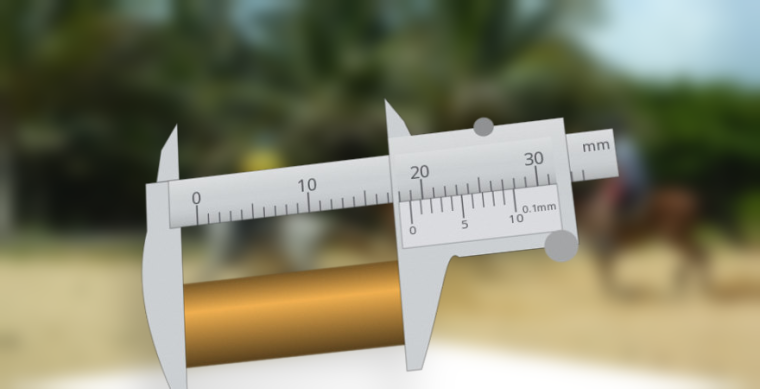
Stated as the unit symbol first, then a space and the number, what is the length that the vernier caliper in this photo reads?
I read mm 18.9
